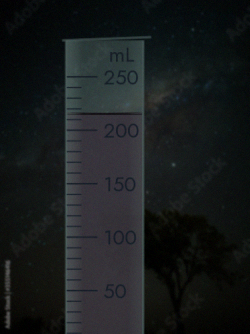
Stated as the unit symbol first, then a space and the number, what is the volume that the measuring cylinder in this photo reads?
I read mL 215
